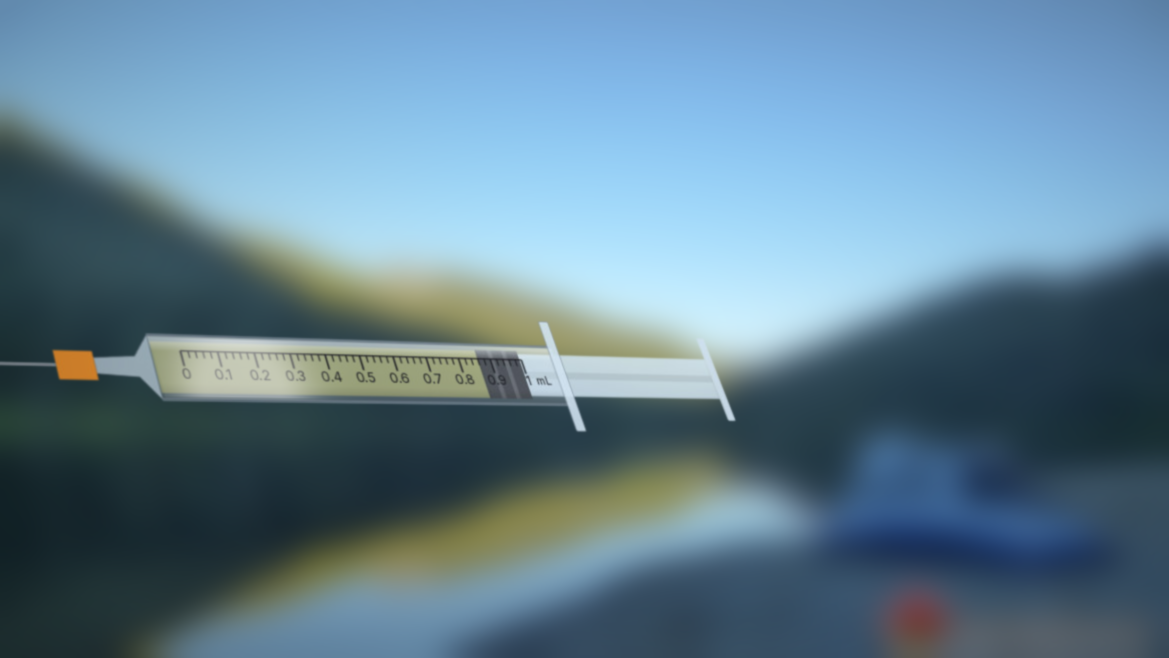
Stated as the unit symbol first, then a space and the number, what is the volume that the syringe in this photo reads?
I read mL 0.86
